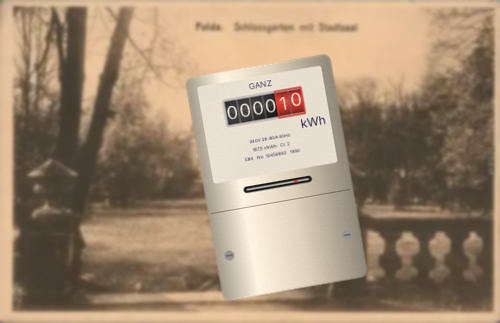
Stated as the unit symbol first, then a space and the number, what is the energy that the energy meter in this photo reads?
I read kWh 0.10
